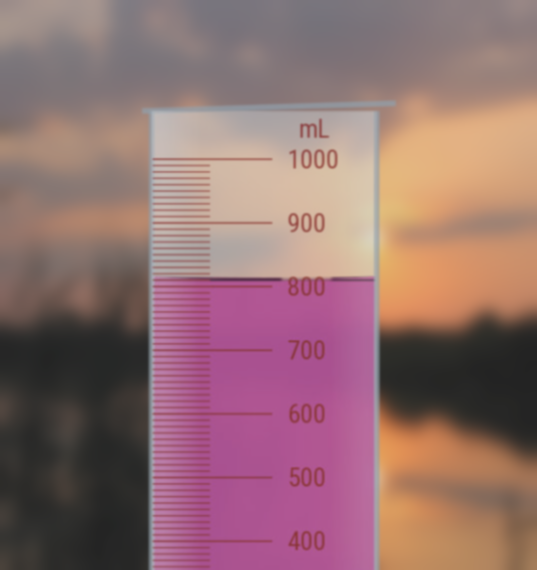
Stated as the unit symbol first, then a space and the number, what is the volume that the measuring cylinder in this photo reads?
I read mL 810
